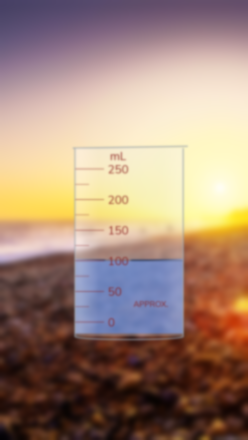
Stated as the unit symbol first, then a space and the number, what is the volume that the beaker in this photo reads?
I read mL 100
